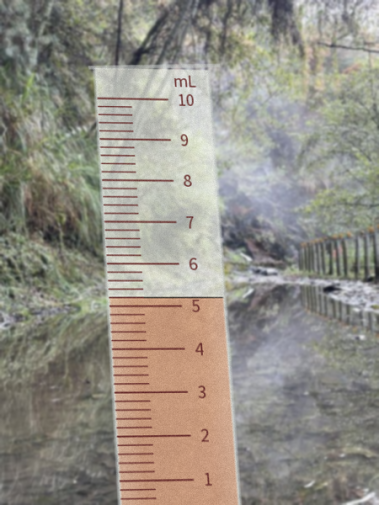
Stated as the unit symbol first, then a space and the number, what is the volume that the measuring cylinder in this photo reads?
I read mL 5.2
